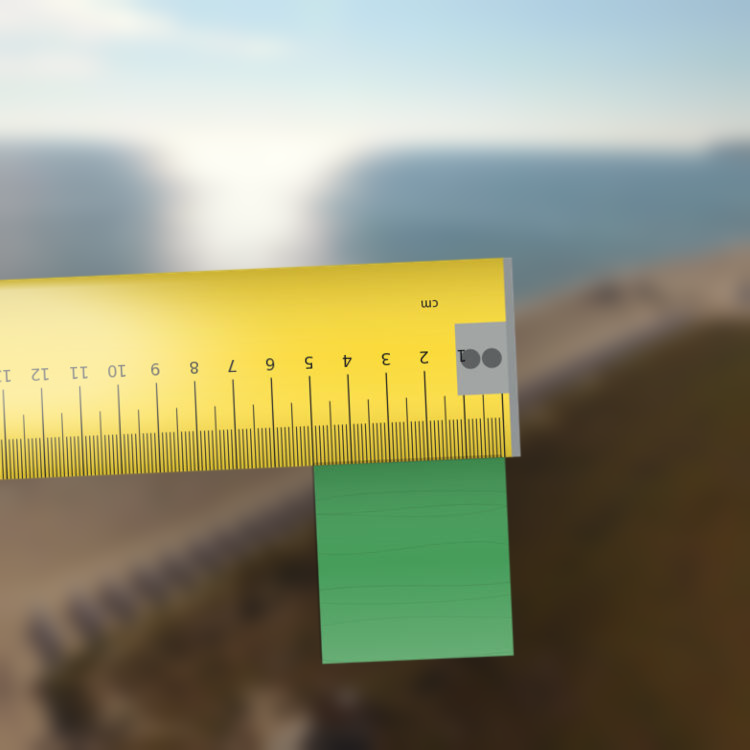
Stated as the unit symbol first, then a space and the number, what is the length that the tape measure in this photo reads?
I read cm 5
